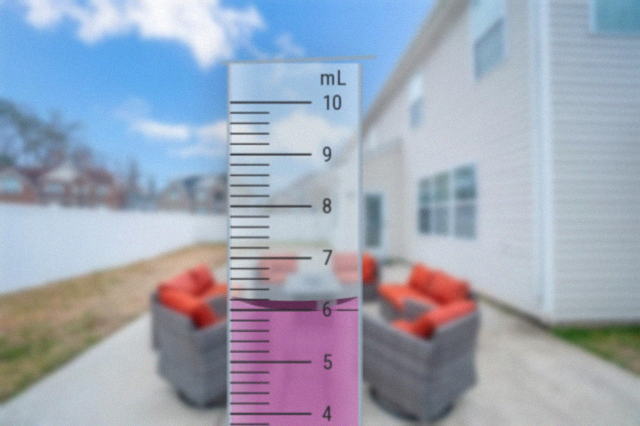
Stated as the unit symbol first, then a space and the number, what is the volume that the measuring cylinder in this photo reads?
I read mL 6
